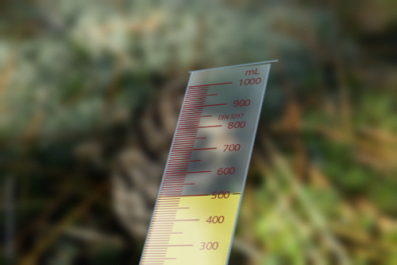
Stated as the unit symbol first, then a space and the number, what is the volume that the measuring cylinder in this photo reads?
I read mL 500
